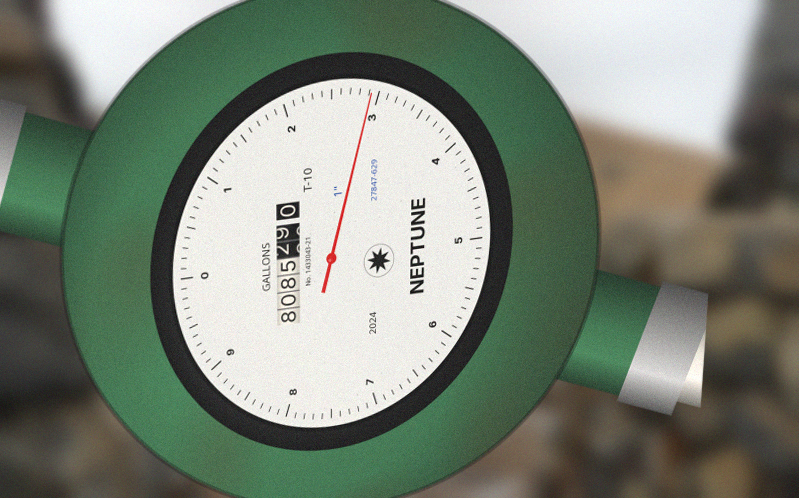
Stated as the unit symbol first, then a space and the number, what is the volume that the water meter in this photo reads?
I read gal 8085292.9
